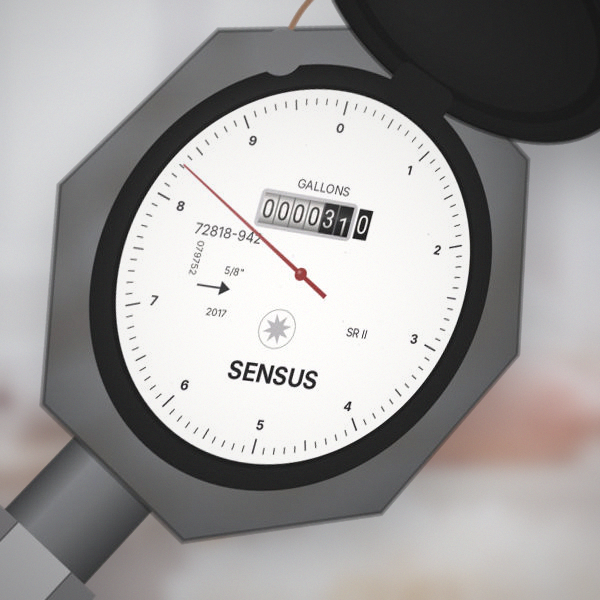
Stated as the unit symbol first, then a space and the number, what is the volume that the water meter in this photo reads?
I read gal 308.3
